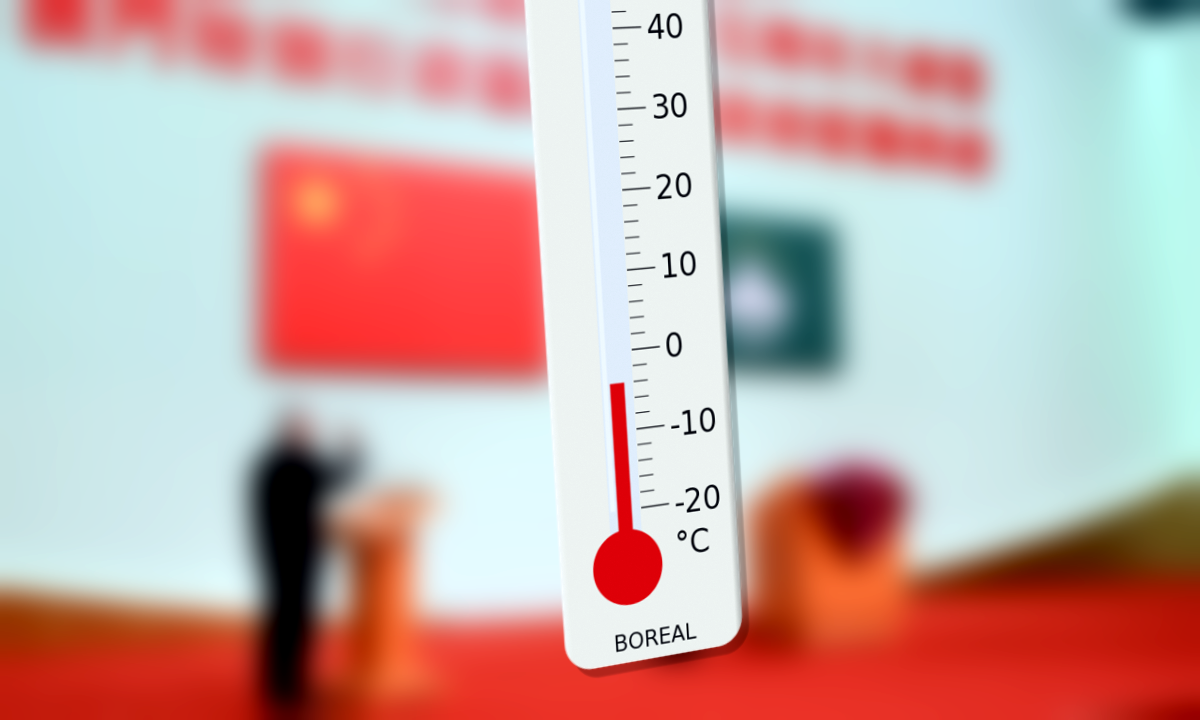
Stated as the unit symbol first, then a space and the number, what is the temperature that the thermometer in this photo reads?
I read °C -4
